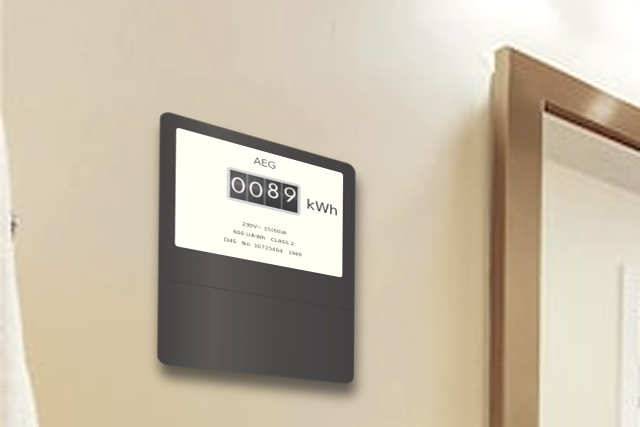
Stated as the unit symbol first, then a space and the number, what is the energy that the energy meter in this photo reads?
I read kWh 89
